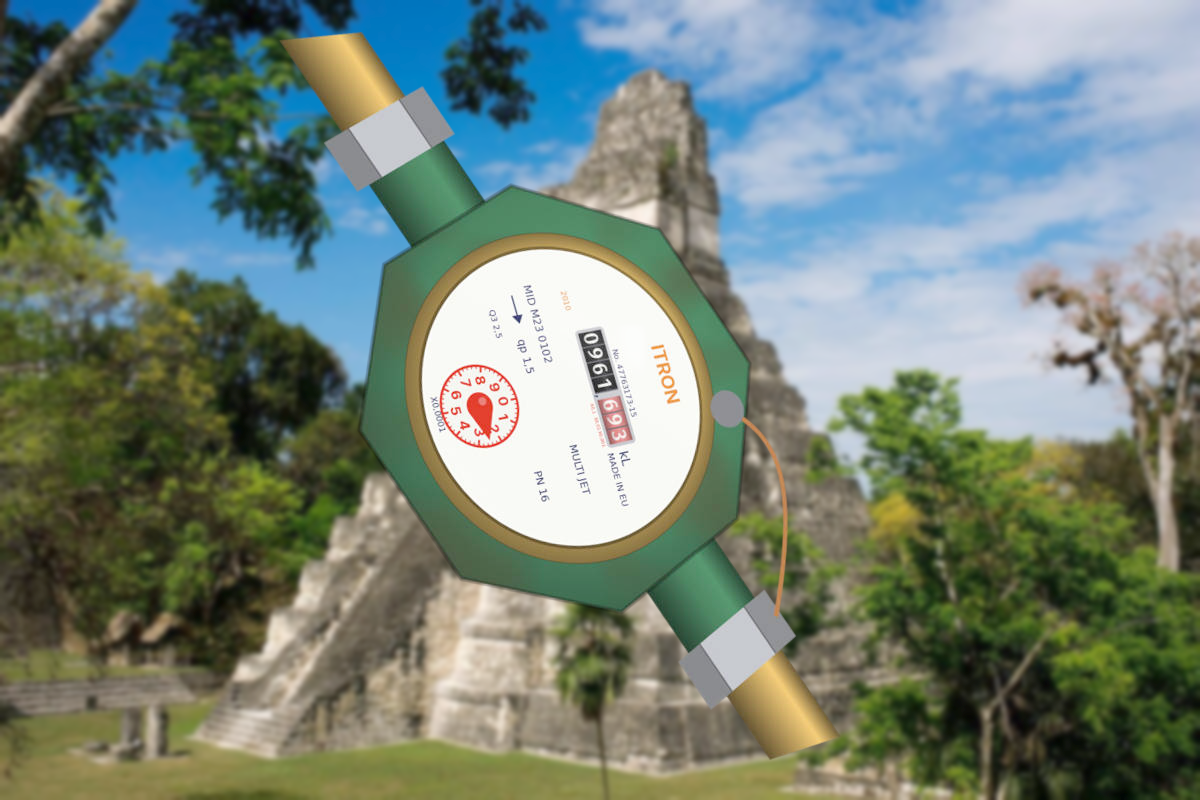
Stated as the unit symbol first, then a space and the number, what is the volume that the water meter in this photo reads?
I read kL 961.6932
